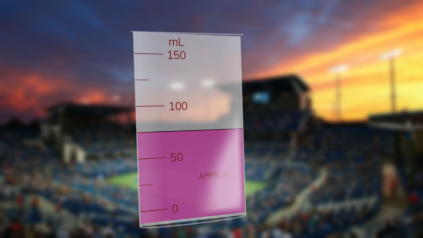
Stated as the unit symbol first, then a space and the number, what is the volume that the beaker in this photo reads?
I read mL 75
